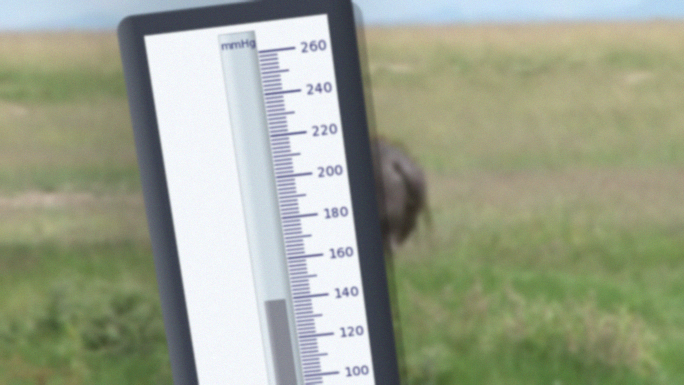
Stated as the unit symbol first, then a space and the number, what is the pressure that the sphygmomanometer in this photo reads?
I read mmHg 140
